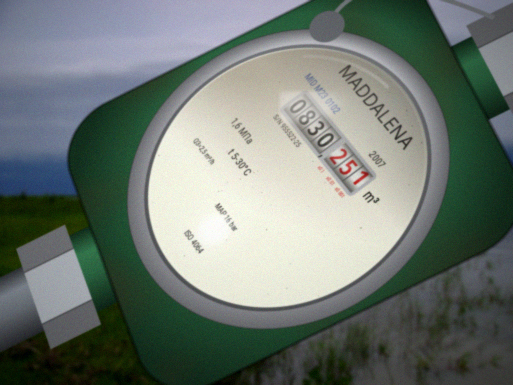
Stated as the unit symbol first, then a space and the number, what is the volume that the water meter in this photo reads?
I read m³ 830.251
